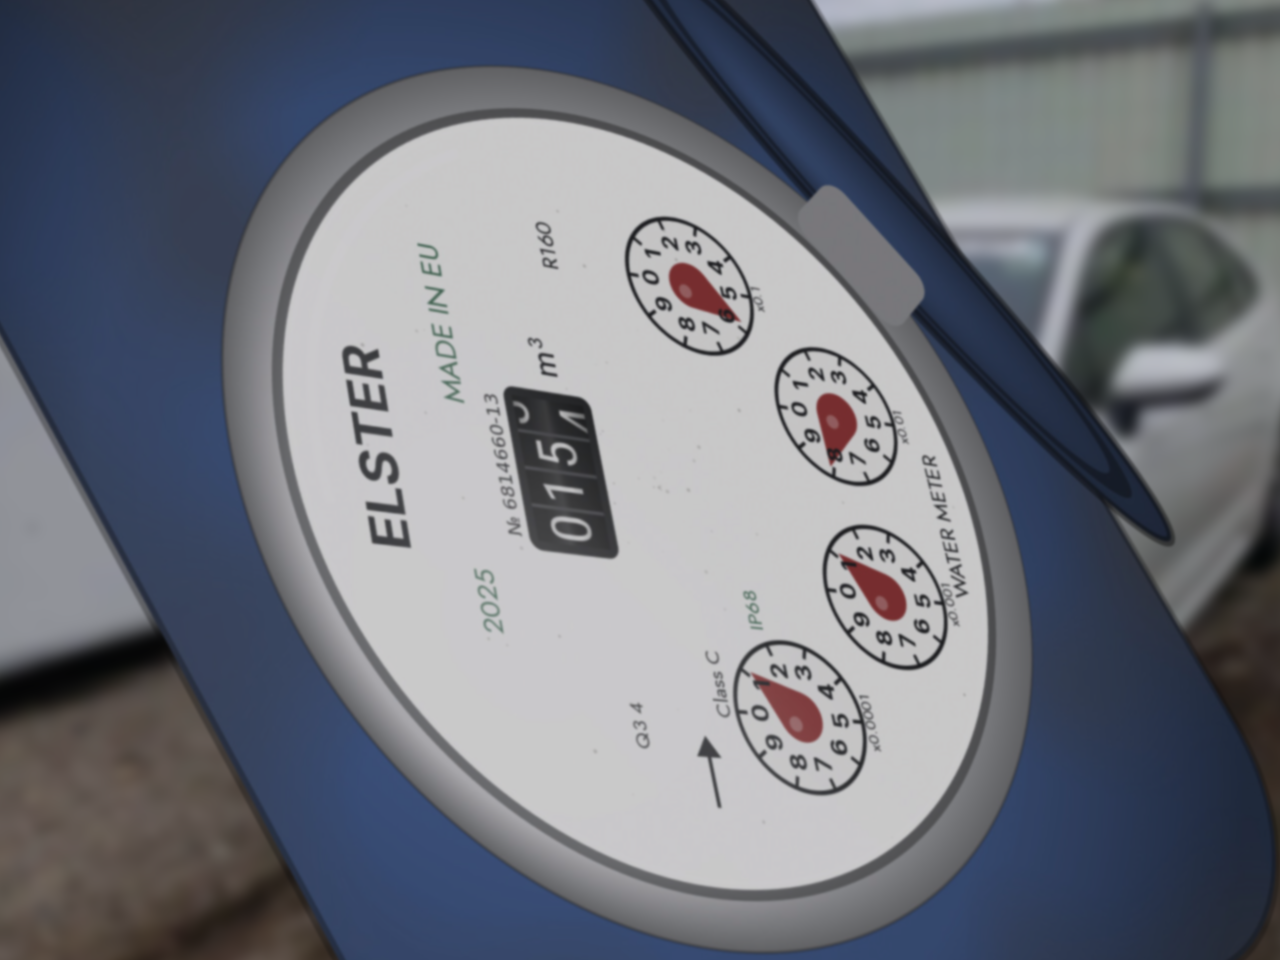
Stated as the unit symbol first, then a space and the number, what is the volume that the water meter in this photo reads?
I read m³ 153.5811
